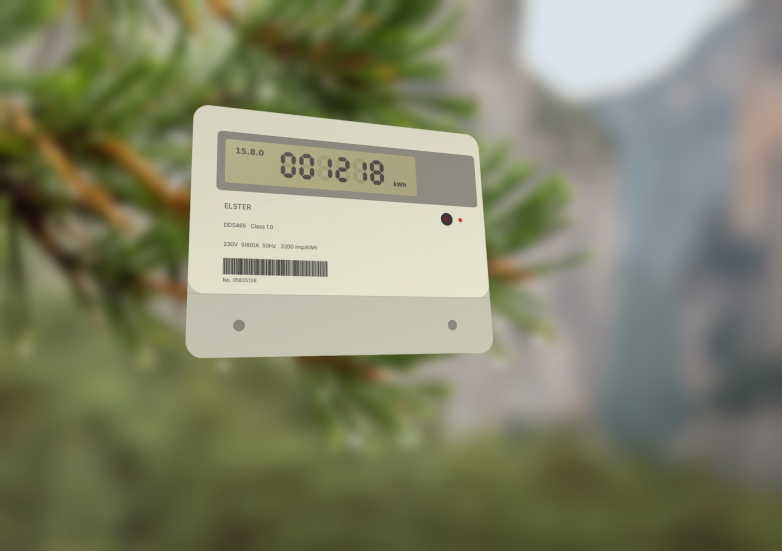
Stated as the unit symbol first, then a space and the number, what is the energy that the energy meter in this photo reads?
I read kWh 1218
